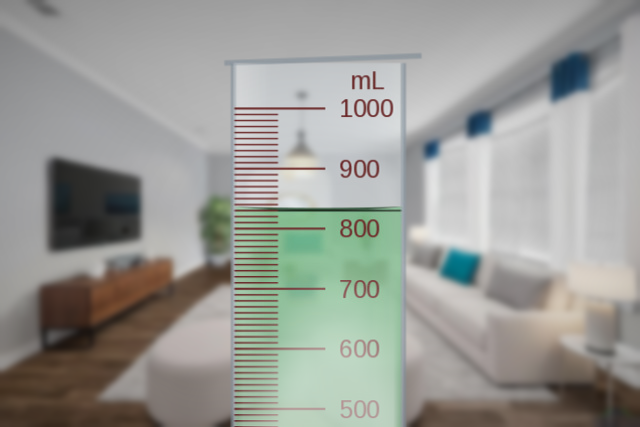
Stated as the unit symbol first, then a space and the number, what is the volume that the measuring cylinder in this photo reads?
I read mL 830
